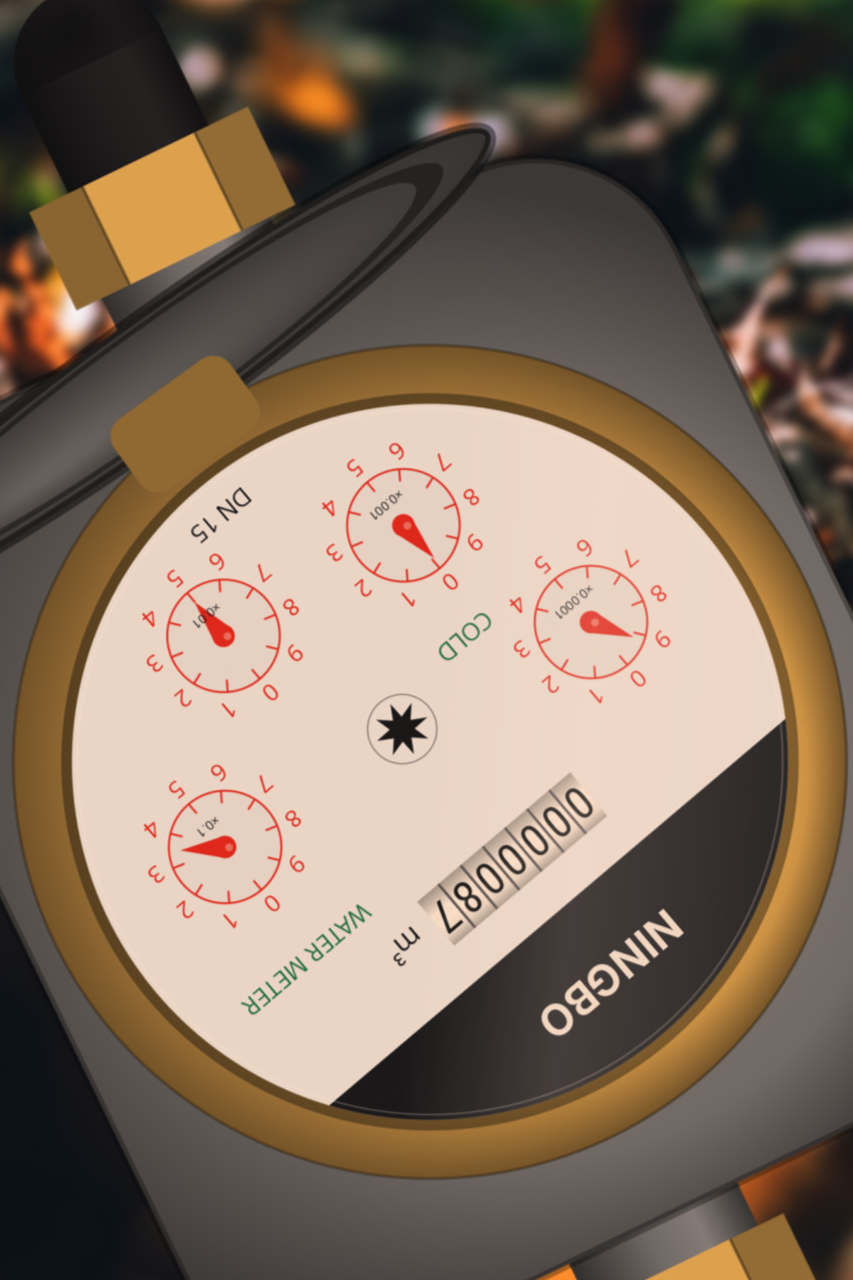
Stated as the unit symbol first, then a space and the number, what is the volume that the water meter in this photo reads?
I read m³ 87.3499
